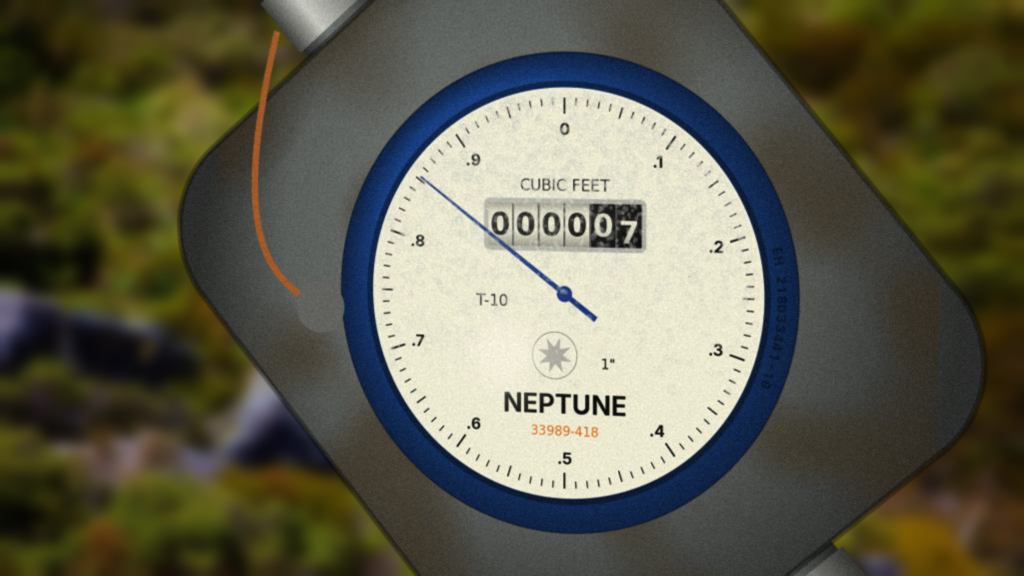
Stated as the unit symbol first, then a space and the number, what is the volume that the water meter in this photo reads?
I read ft³ 6.85
